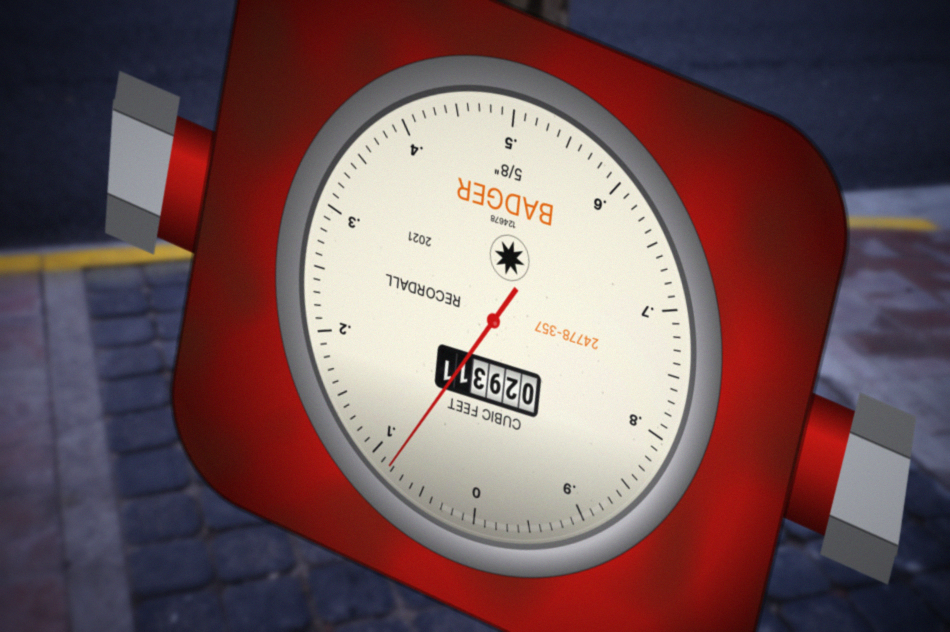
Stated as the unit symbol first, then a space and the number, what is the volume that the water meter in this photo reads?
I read ft³ 29311.08
